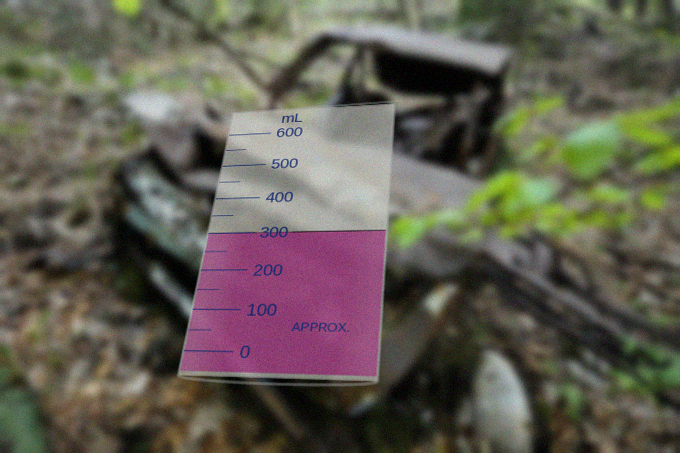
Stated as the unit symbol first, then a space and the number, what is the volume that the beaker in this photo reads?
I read mL 300
